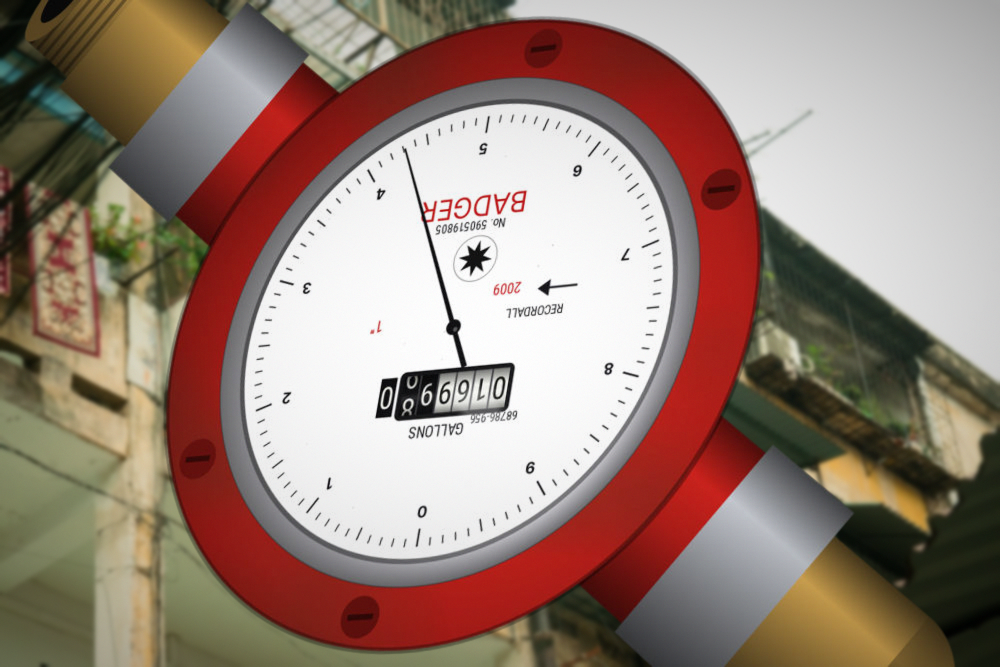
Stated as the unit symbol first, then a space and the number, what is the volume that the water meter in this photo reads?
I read gal 169984.3
